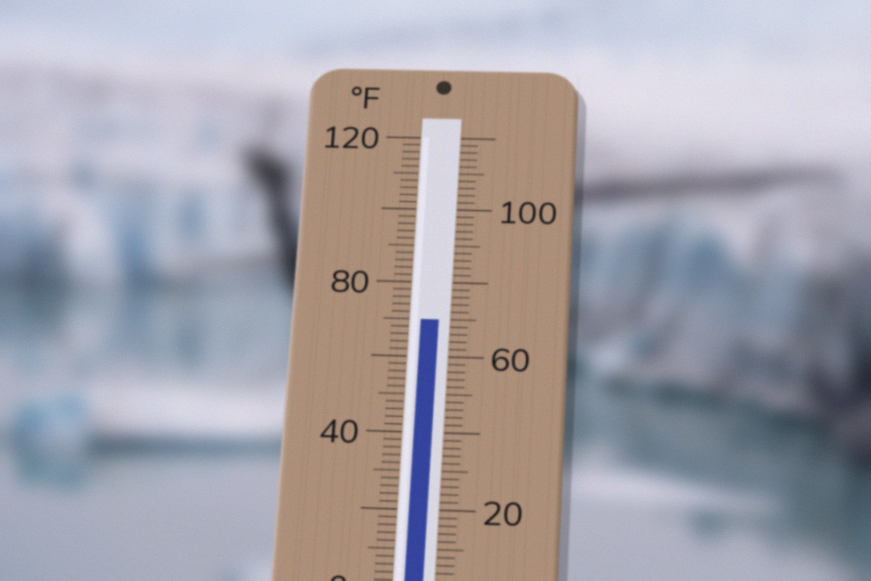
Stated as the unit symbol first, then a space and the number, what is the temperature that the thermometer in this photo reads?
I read °F 70
